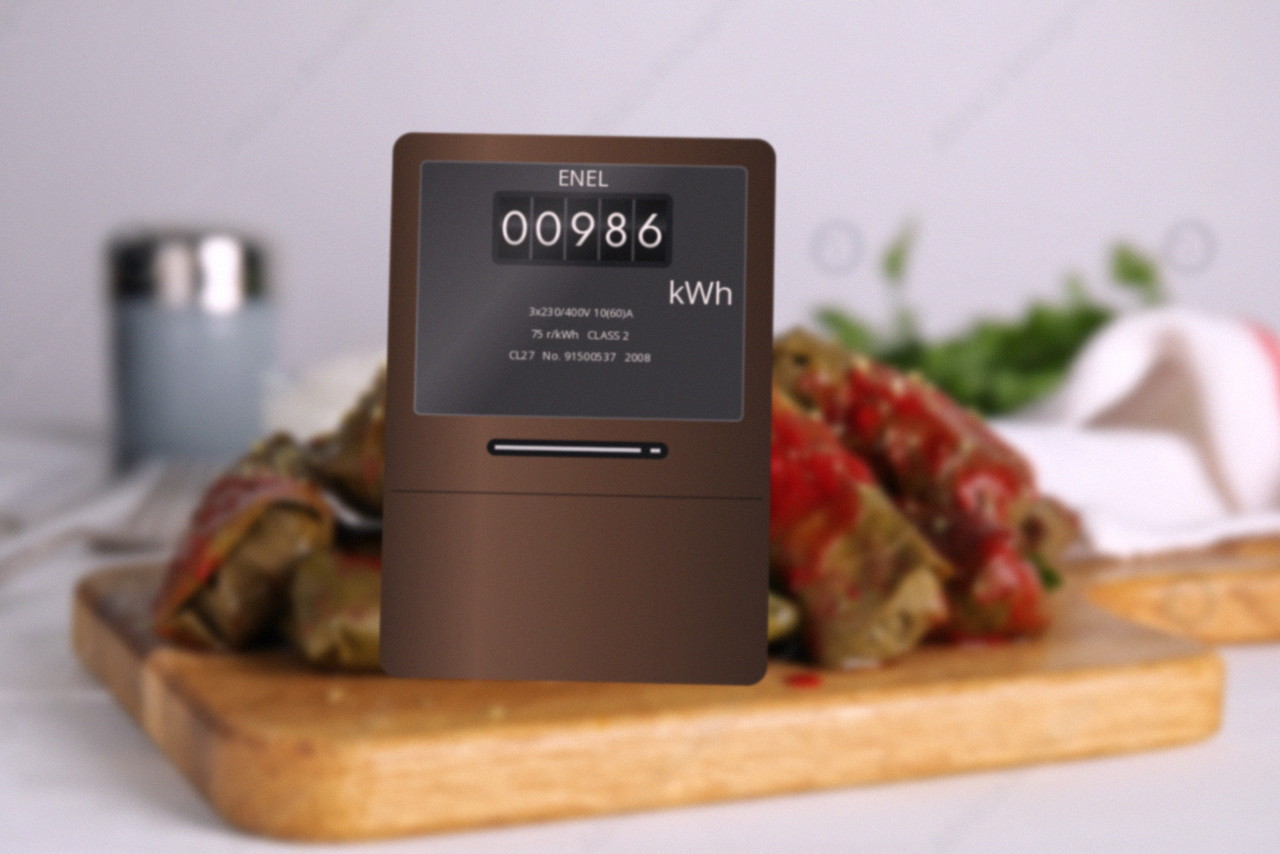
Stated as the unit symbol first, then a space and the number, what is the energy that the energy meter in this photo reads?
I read kWh 986
